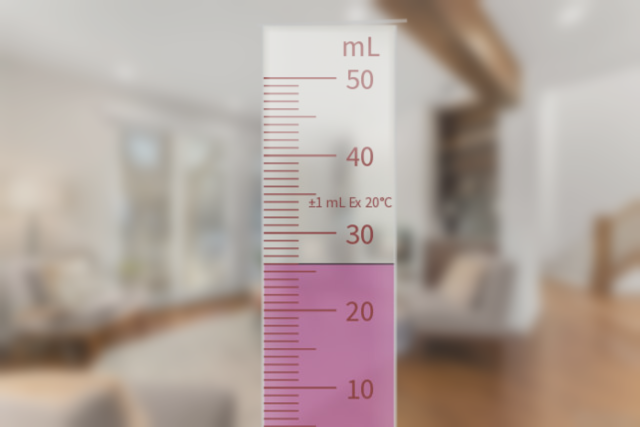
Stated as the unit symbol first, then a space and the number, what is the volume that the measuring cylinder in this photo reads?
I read mL 26
